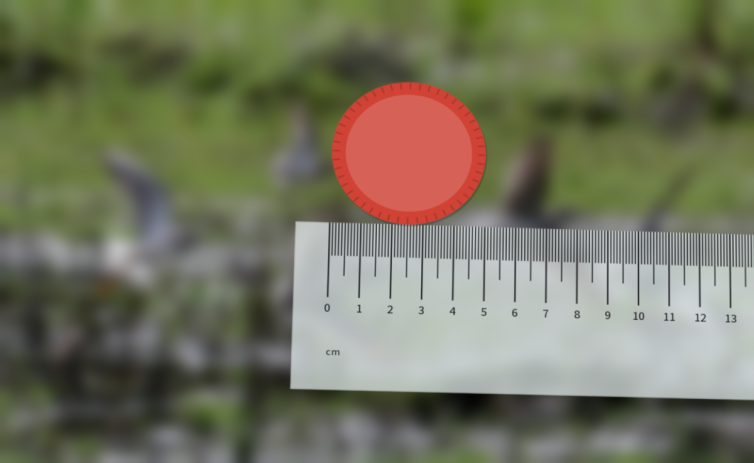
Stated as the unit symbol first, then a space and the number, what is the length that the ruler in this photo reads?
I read cm 5
